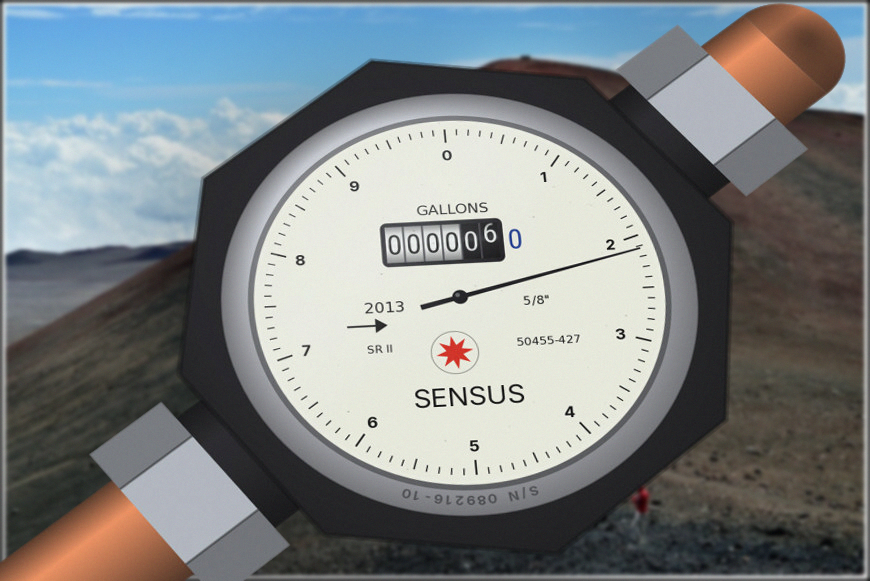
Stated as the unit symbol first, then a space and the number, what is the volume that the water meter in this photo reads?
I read gal 62.1
